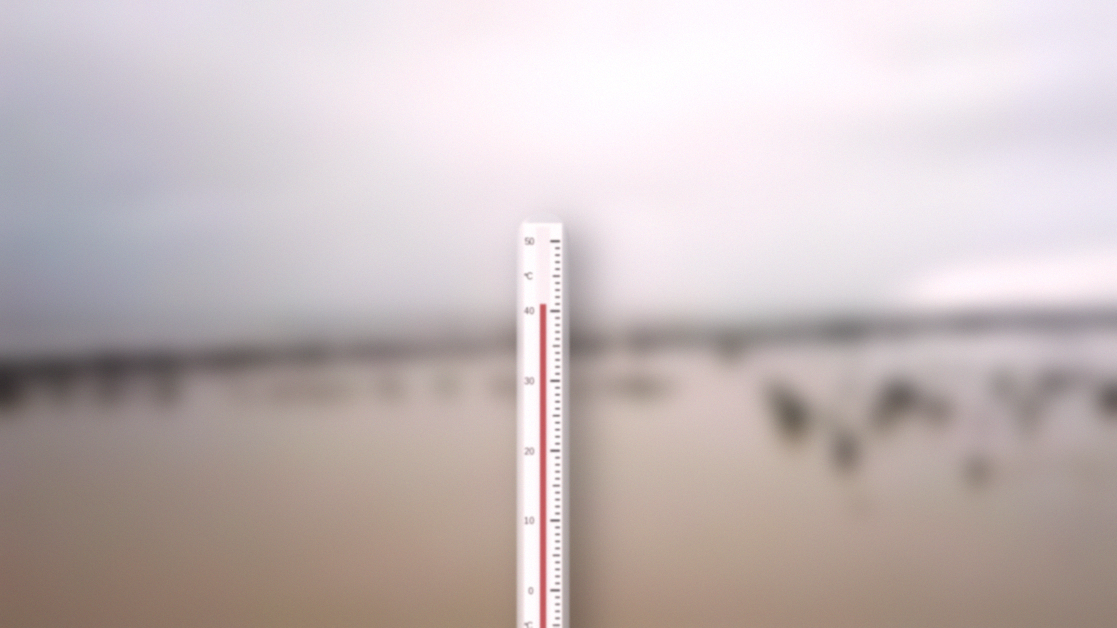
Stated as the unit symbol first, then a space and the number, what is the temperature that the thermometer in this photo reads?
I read °C 41
